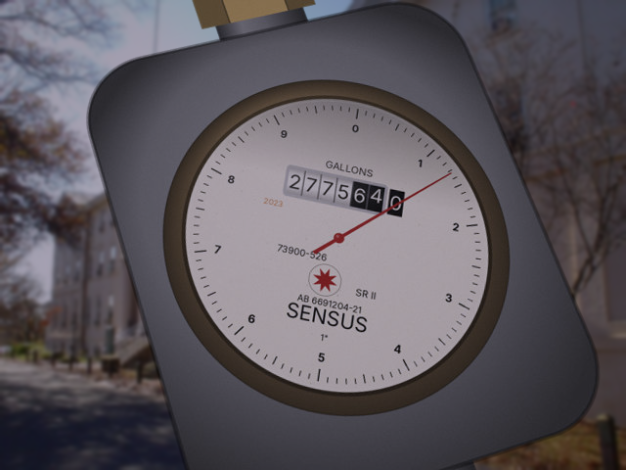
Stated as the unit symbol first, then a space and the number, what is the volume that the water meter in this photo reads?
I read gal 2775641.3
